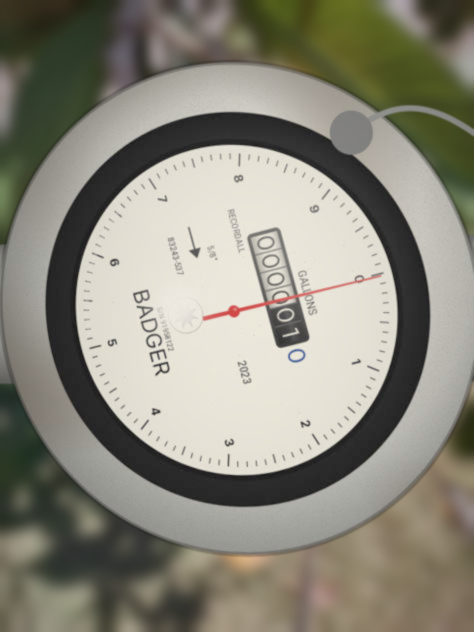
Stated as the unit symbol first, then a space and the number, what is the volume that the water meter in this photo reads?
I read gal 10.0
